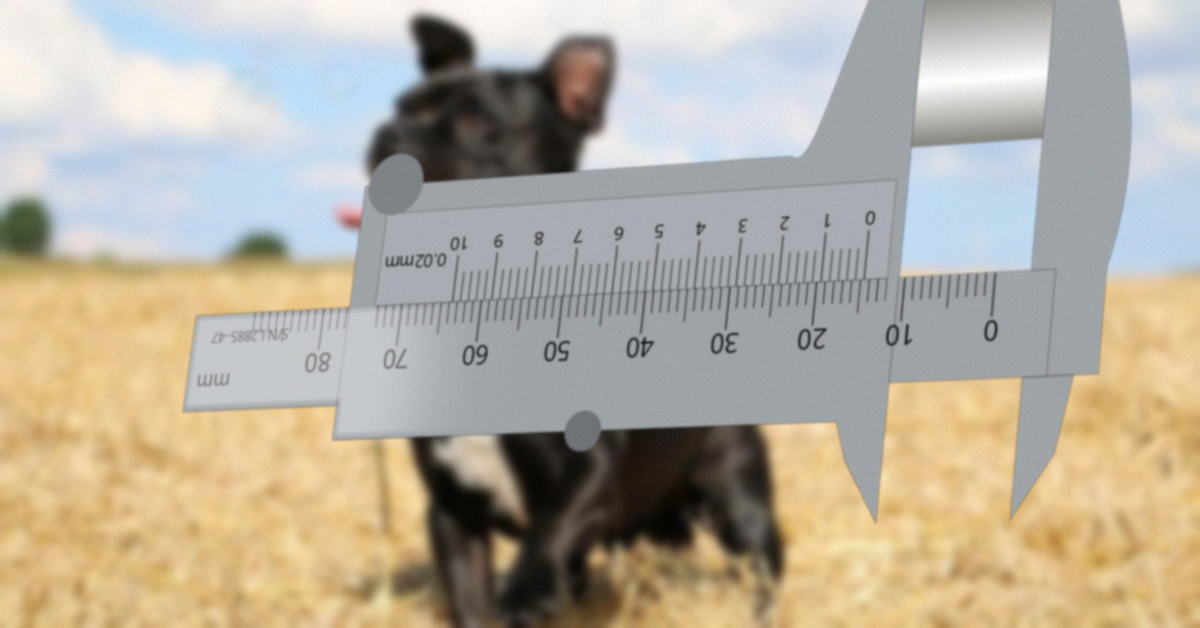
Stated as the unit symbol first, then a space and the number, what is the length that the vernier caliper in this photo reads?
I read mm 14.6
